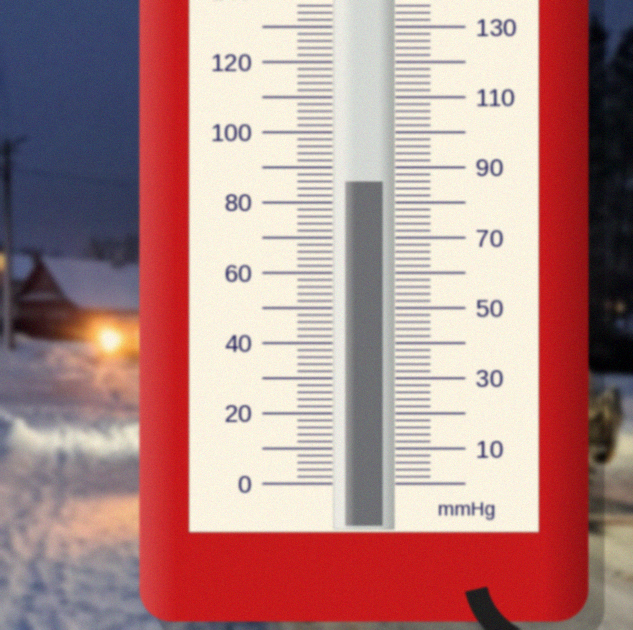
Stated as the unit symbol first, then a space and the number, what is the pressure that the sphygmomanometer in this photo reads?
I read mmHg 86
